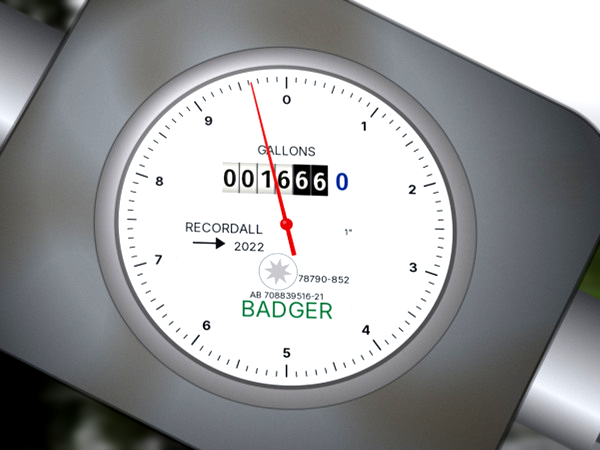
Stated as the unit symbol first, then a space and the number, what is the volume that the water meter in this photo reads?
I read gal 16659.6
